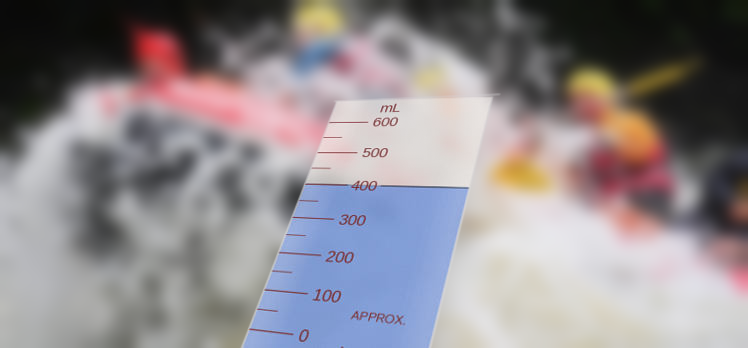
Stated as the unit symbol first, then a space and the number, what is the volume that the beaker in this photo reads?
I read mL 400
